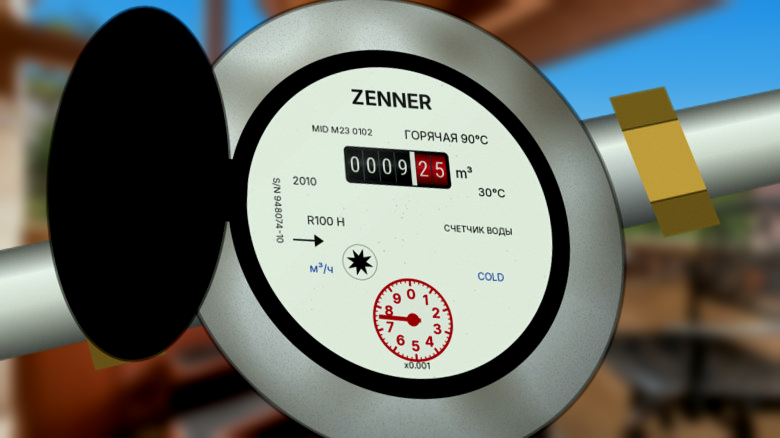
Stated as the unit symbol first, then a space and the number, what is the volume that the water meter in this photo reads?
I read m³ 9.257
